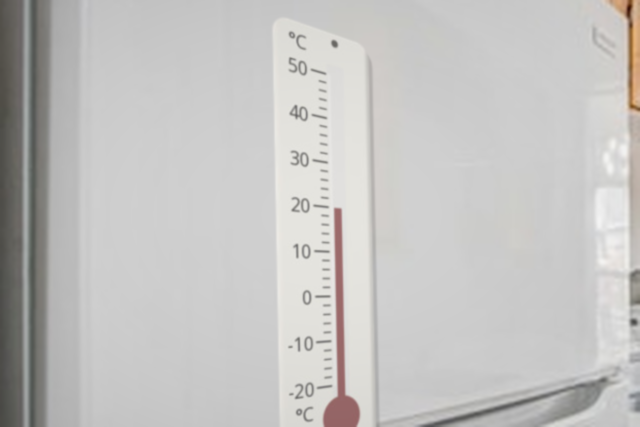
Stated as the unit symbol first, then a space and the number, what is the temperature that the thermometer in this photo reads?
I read °C 20
